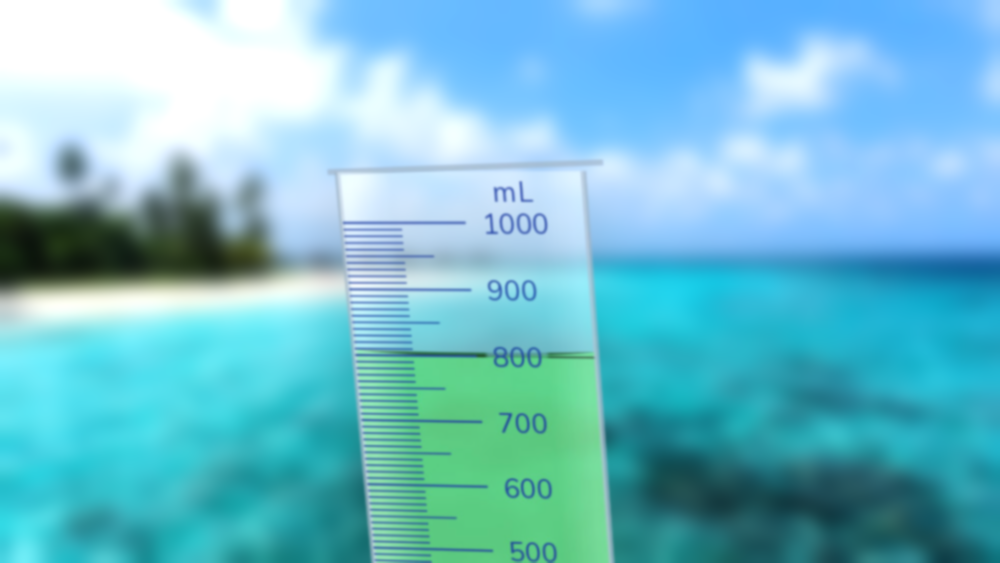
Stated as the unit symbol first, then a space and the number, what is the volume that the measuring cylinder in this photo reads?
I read mL 800
